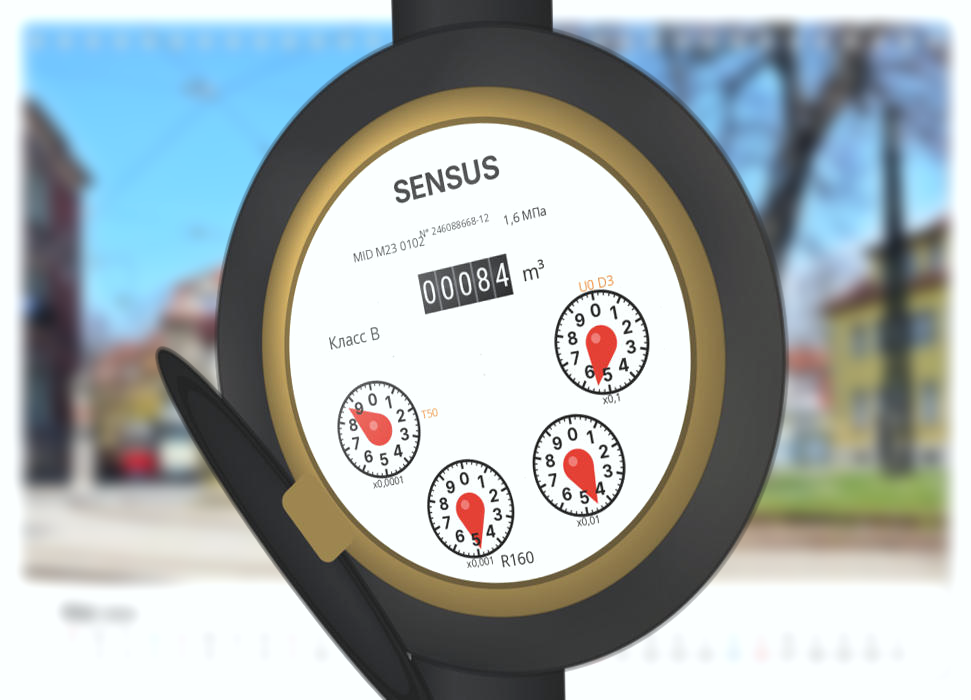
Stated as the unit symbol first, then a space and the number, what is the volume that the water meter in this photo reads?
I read m³ 84.5448
